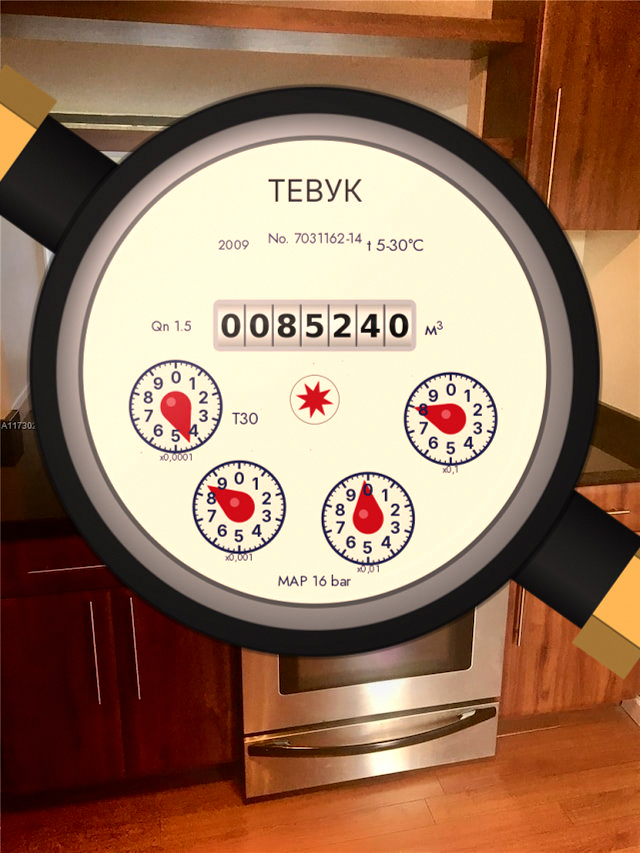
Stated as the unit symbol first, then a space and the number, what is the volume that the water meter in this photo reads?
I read m³ 85240.7984
